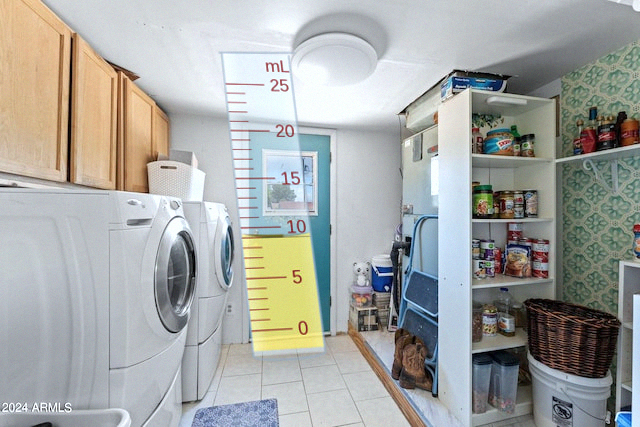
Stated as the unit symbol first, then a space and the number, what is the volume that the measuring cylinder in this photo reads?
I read mL 9
